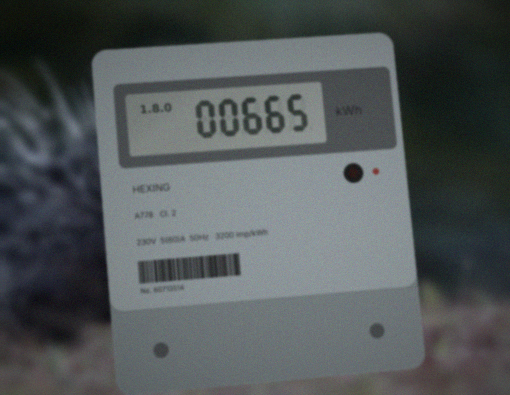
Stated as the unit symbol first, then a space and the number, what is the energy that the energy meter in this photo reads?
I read kWh 665
